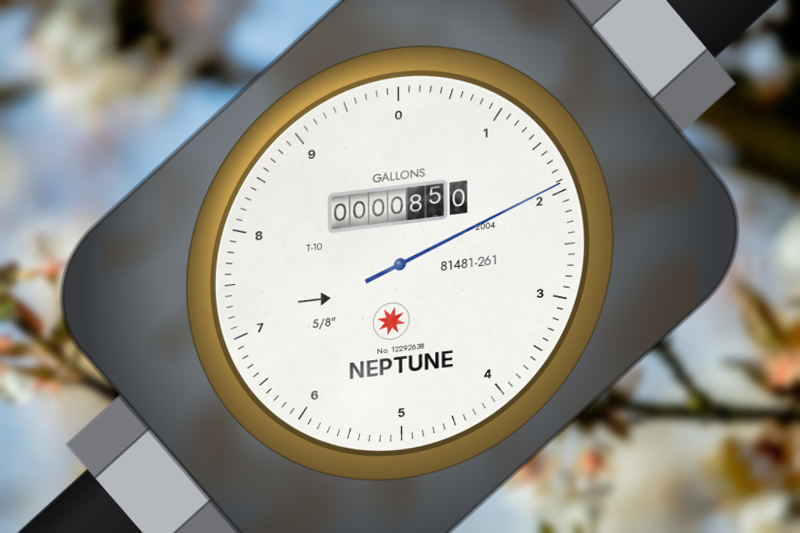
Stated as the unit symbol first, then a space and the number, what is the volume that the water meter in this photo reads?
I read gal 851.9
